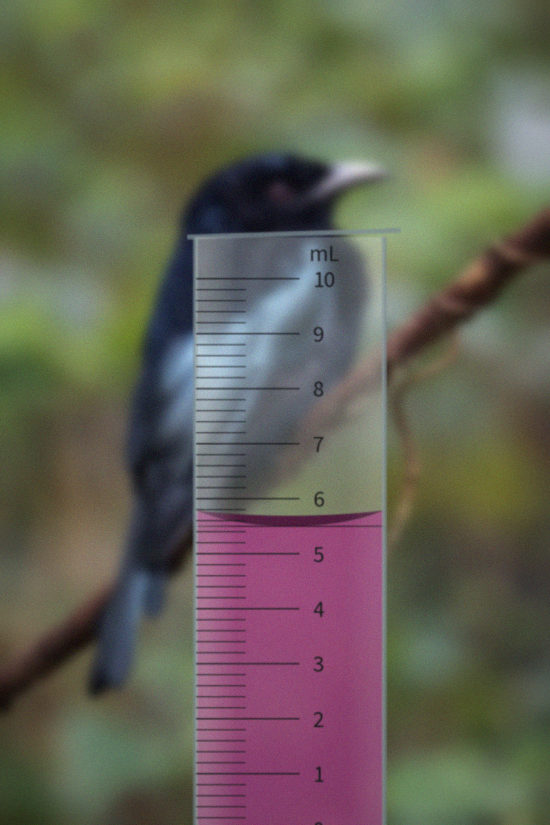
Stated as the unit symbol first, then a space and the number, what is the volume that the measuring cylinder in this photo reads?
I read mL 5.5
